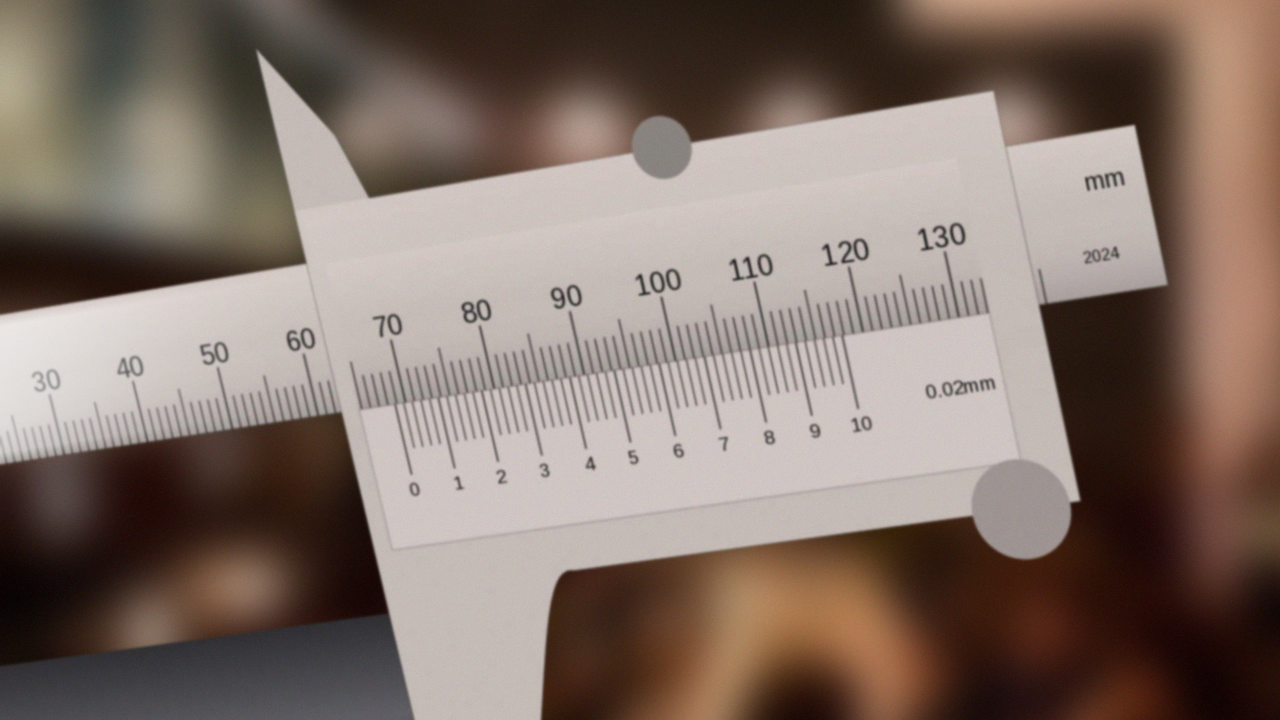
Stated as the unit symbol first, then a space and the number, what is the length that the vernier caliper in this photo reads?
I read mm 68.8
